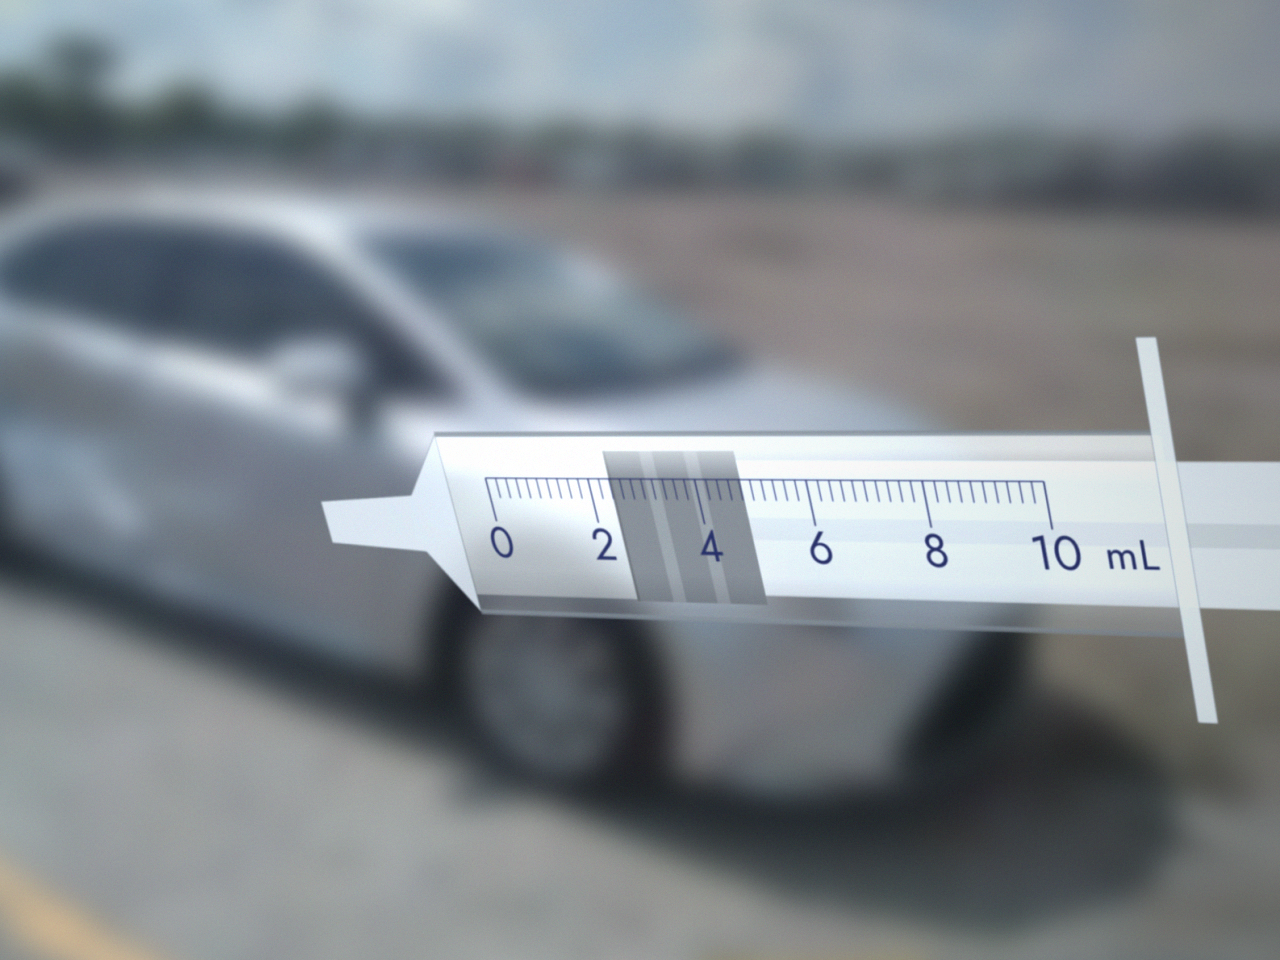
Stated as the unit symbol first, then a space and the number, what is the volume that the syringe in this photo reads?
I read mL 2.4
